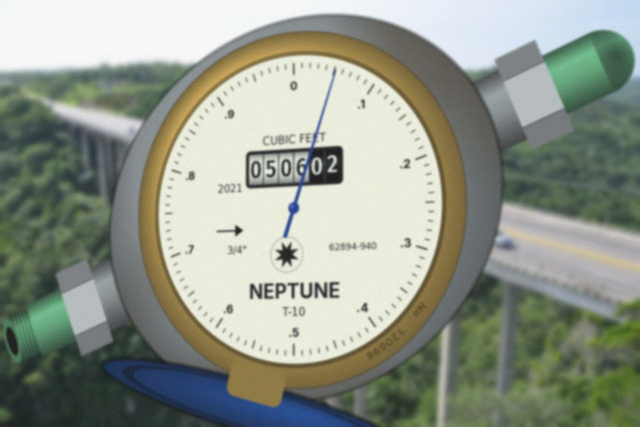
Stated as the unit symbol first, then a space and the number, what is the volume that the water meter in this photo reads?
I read ft³ 50602.05
